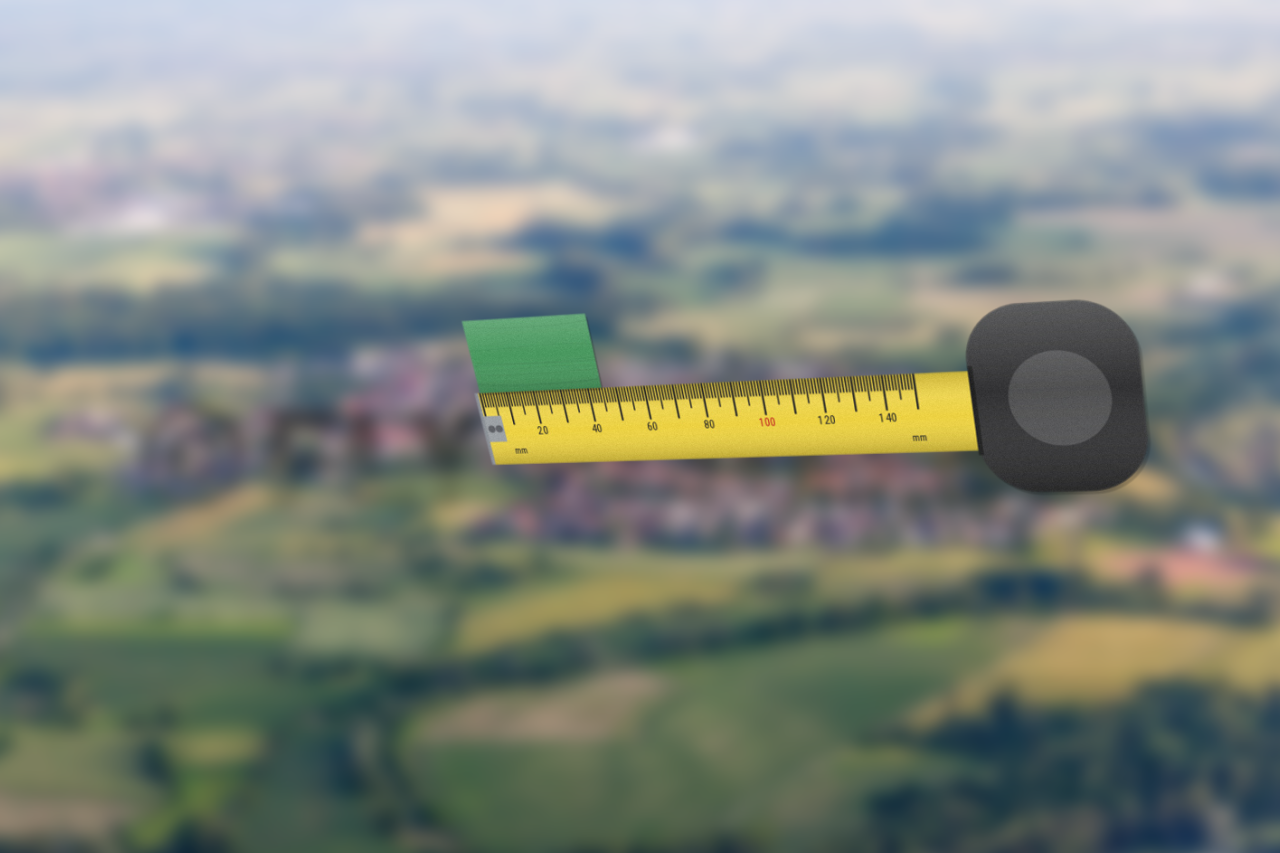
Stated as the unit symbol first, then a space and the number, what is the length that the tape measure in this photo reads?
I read mm 45
